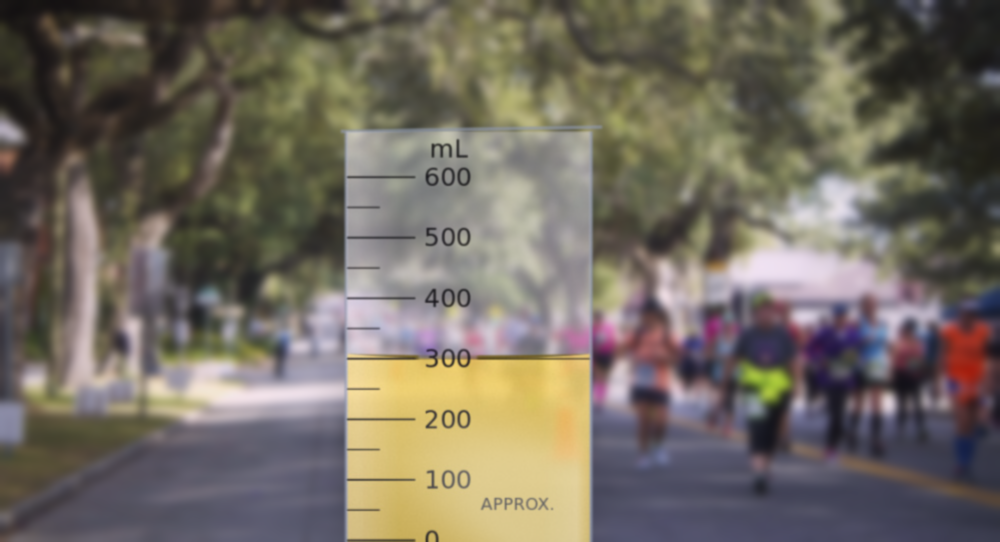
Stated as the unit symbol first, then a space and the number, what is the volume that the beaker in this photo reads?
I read mL 300
